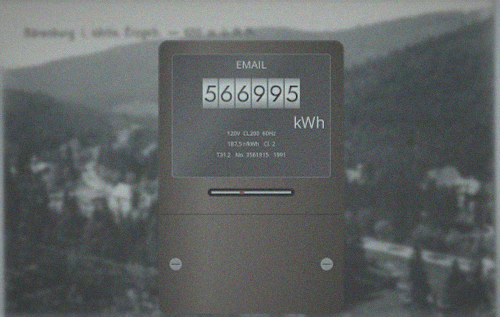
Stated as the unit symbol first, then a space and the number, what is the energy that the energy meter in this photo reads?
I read kWh 566995
